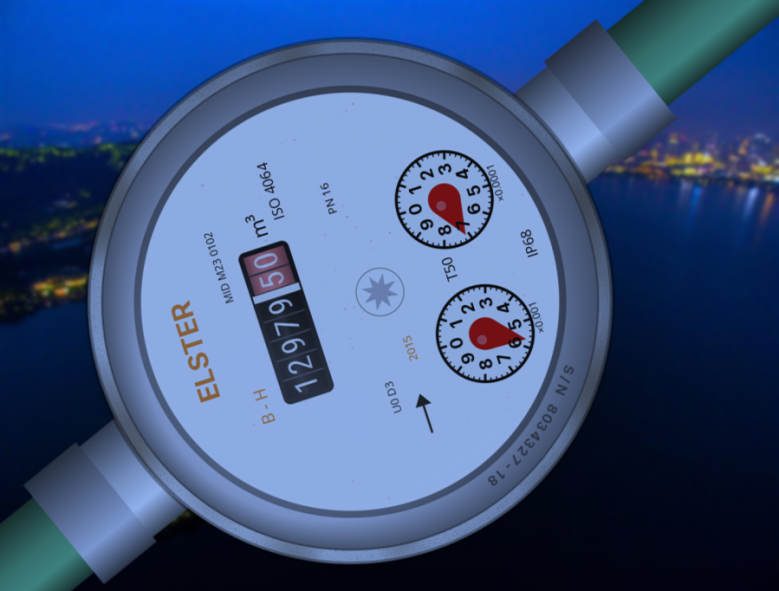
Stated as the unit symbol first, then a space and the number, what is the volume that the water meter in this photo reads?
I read m³ 12979.5057
